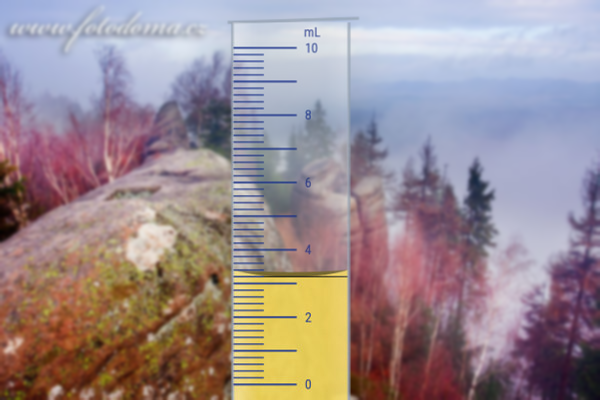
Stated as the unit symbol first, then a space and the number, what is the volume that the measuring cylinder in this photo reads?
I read mL 3.2
